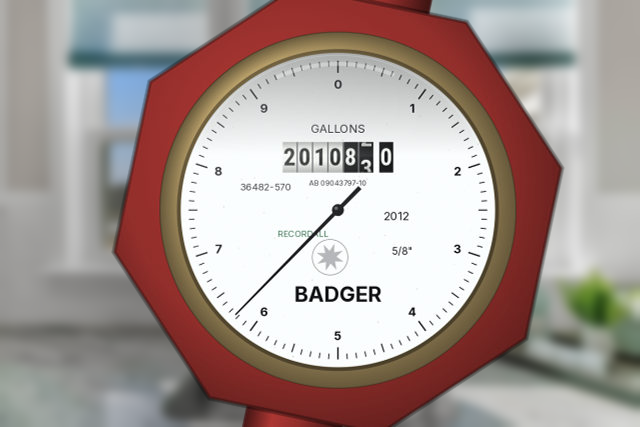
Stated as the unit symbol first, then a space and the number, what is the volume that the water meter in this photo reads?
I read gal 2010826.2
